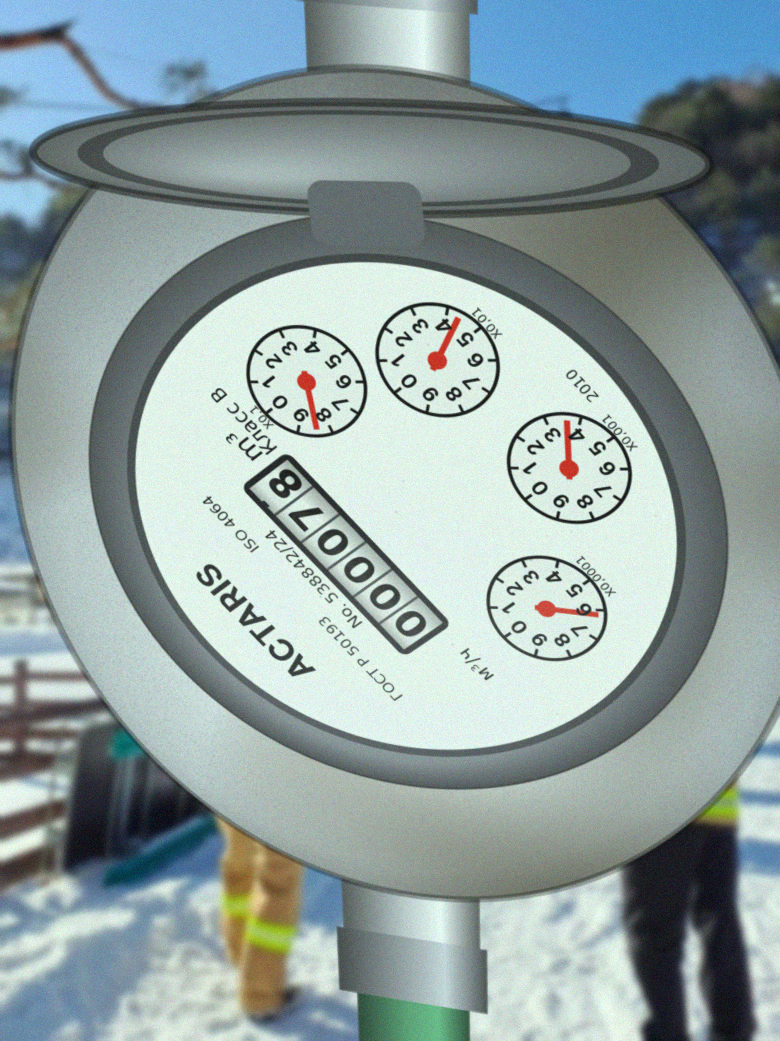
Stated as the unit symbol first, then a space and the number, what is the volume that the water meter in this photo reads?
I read m³ 77.8436
